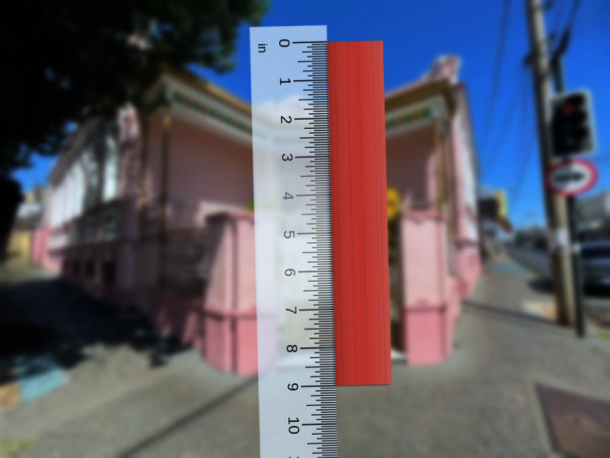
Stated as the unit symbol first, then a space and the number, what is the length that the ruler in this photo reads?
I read in 9
